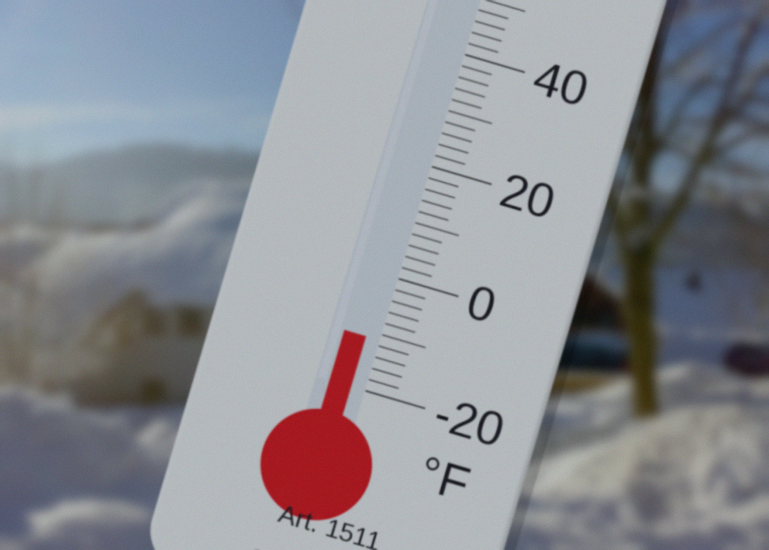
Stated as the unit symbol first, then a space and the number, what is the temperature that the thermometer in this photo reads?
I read °F -11
